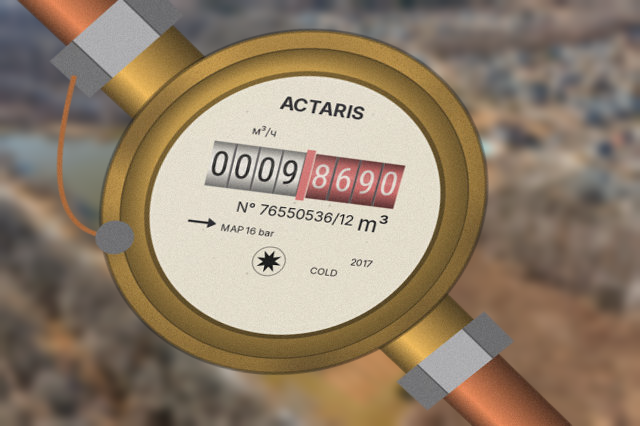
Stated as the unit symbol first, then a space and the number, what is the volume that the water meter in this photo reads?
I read m³ 9.8690
